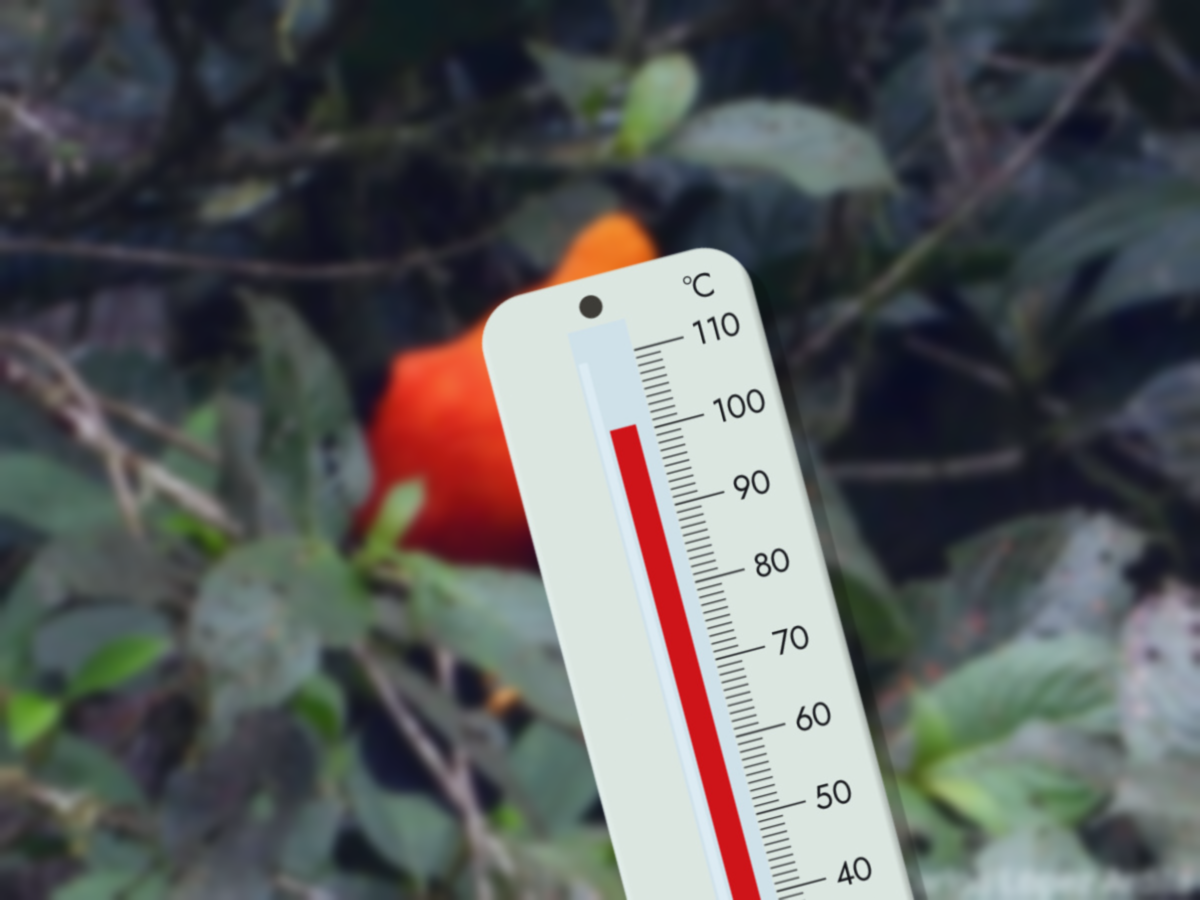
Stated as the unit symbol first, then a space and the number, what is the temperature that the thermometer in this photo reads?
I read °C 101
